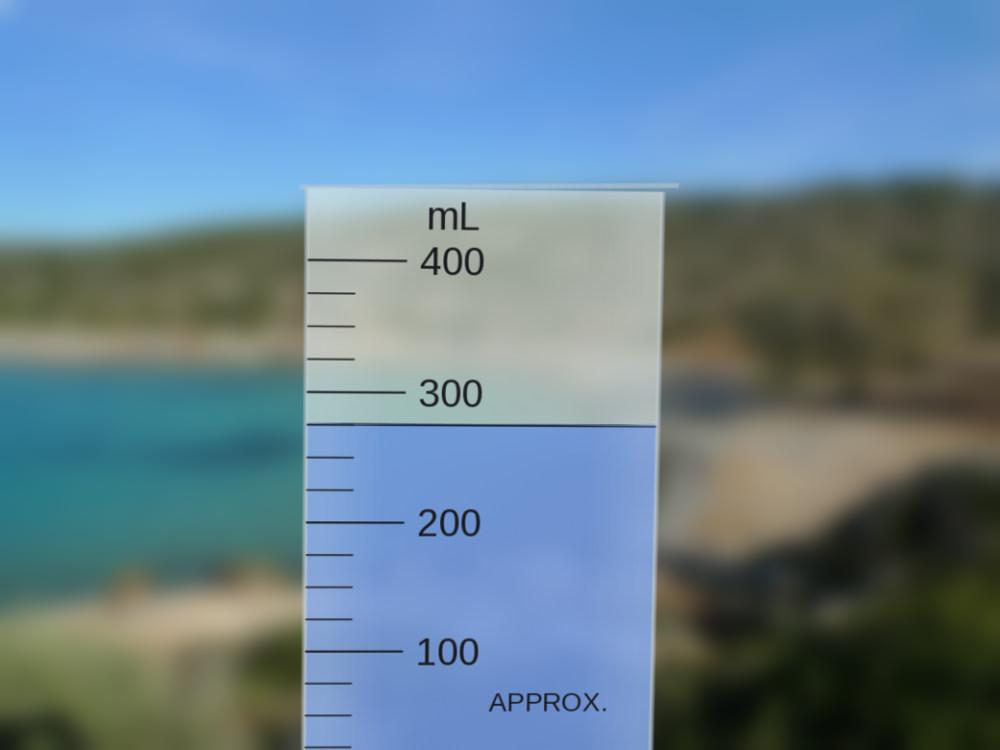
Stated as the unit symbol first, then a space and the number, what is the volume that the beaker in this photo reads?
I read mL 275
